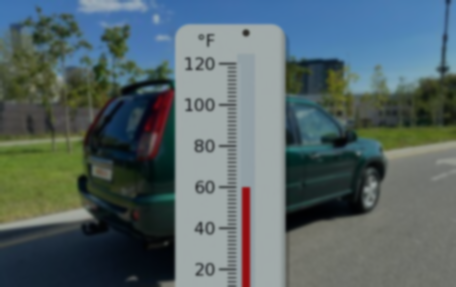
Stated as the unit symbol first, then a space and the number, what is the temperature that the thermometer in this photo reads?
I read °F 60
